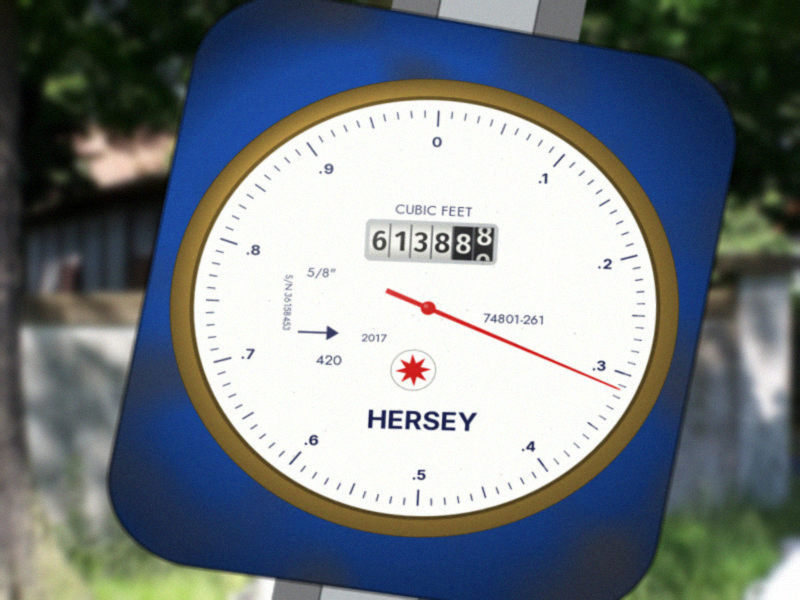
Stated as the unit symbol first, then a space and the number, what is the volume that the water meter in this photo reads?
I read ft³ 613888.31
